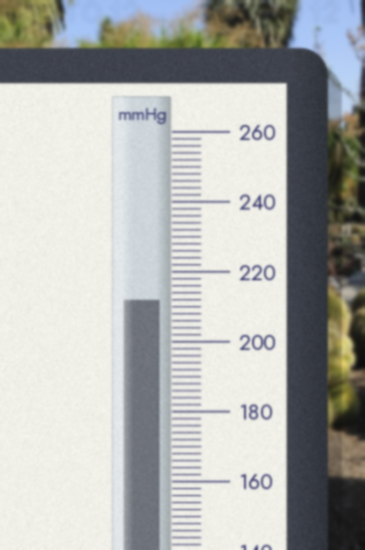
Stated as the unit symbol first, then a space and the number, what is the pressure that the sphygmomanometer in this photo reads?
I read mmHg 212
